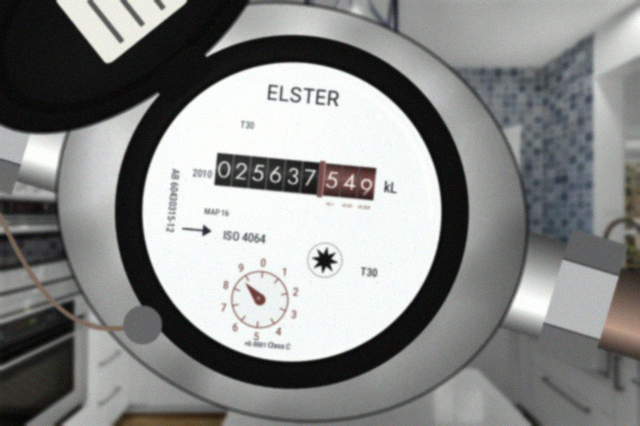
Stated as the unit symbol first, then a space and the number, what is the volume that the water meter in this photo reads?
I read kL 25637.5488
